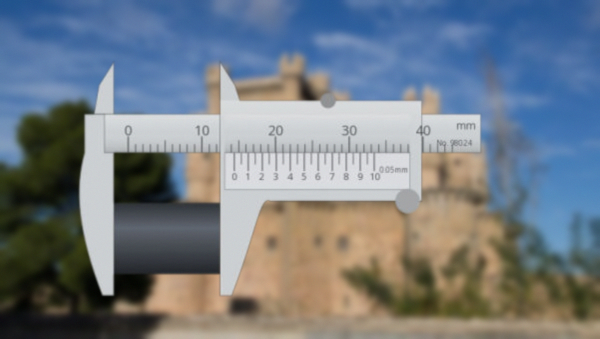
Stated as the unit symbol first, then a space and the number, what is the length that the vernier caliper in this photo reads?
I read mm 14.4
